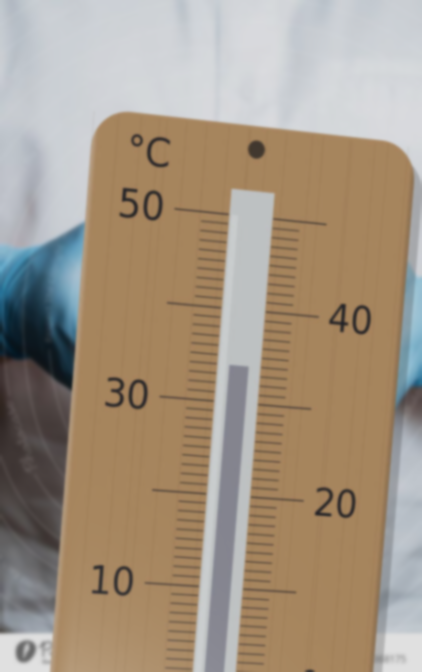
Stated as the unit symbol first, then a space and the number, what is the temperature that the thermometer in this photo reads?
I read °C 34
